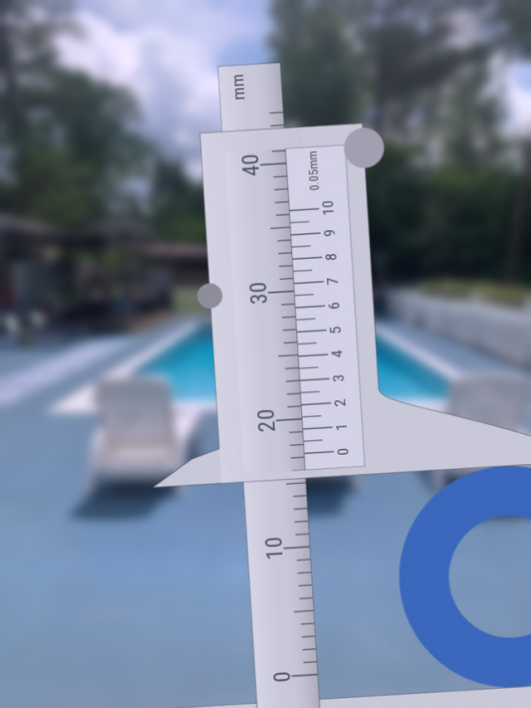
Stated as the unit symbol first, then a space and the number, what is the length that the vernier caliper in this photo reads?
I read mm 17.3
